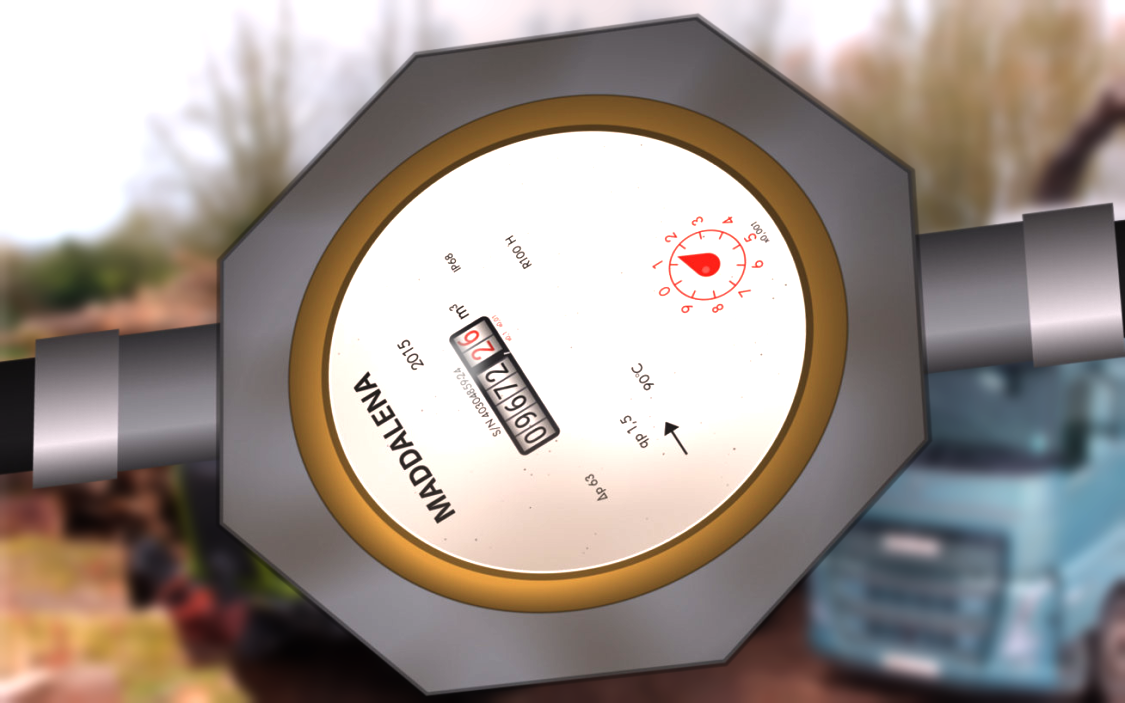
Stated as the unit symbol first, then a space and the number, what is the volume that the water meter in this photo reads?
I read m³ 9672.261
